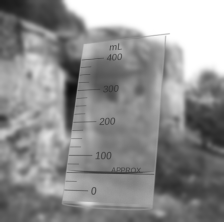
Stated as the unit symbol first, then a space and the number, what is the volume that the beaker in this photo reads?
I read mL 50
